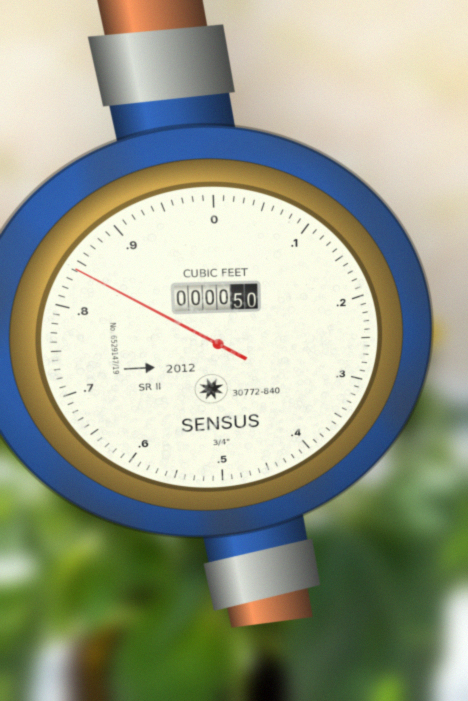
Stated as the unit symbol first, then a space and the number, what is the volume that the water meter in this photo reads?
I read ft³ 49.84
